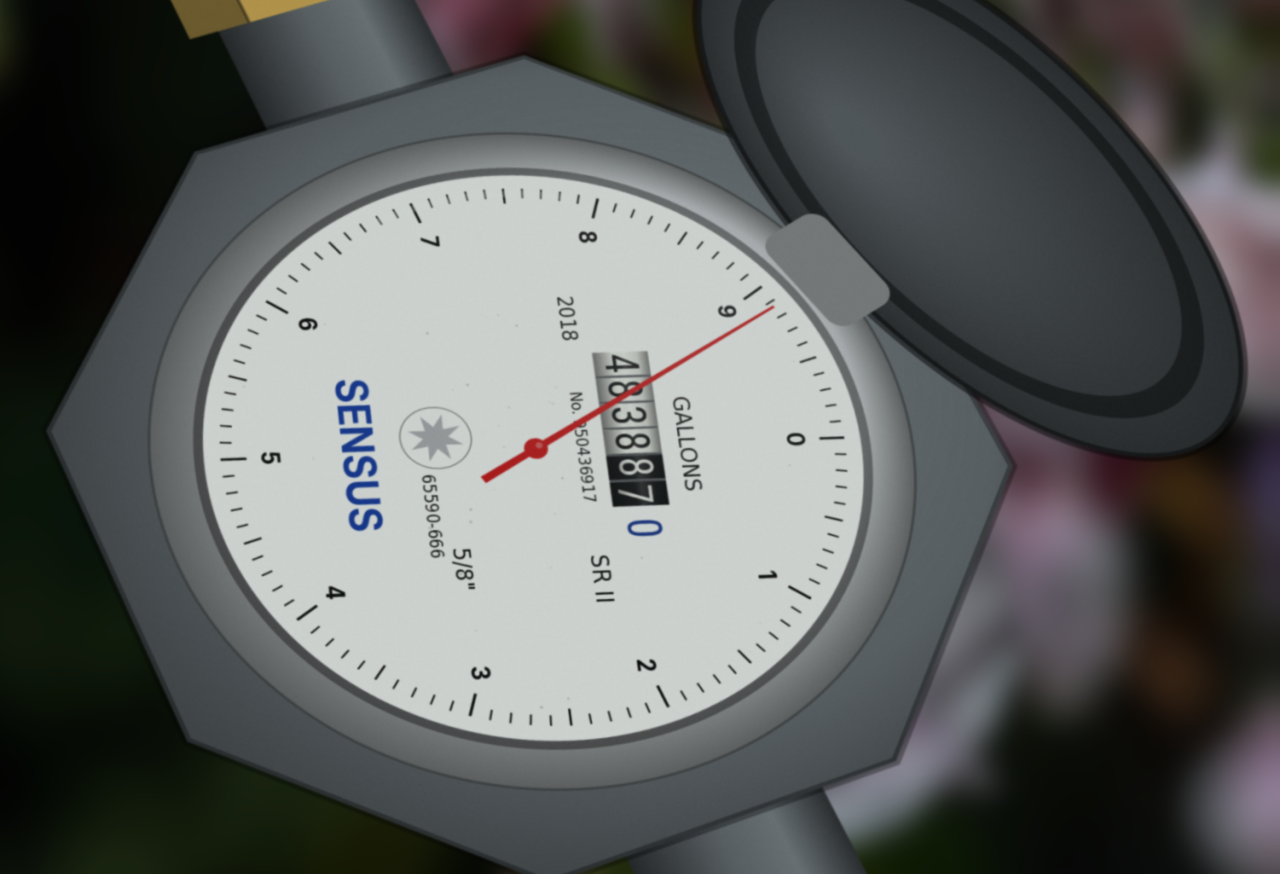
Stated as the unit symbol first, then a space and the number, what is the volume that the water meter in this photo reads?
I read gal 4838869.1
